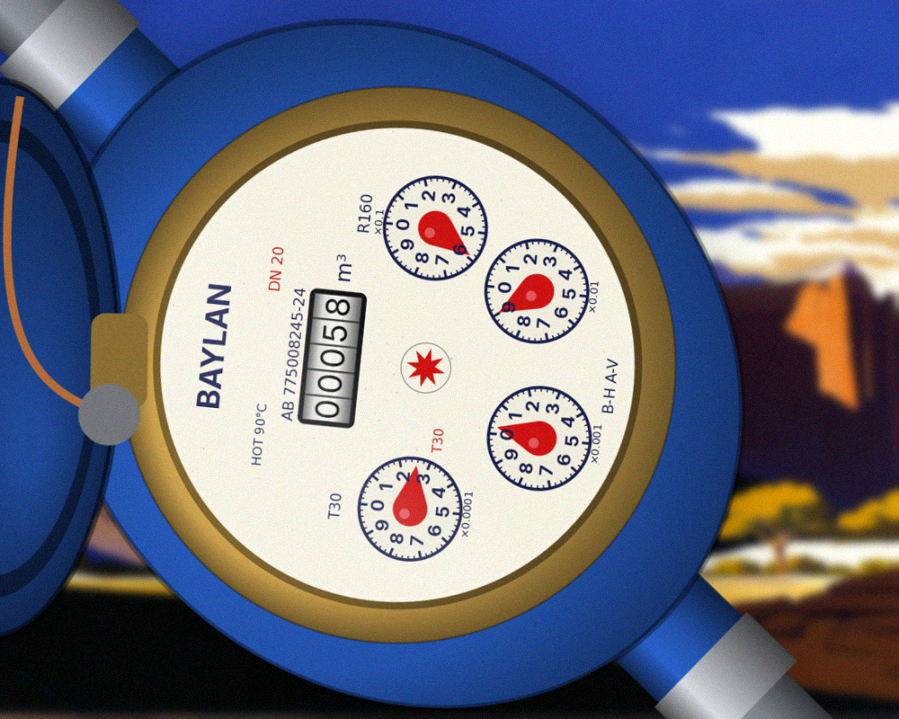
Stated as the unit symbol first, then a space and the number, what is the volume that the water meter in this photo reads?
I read m³ 58.5902
